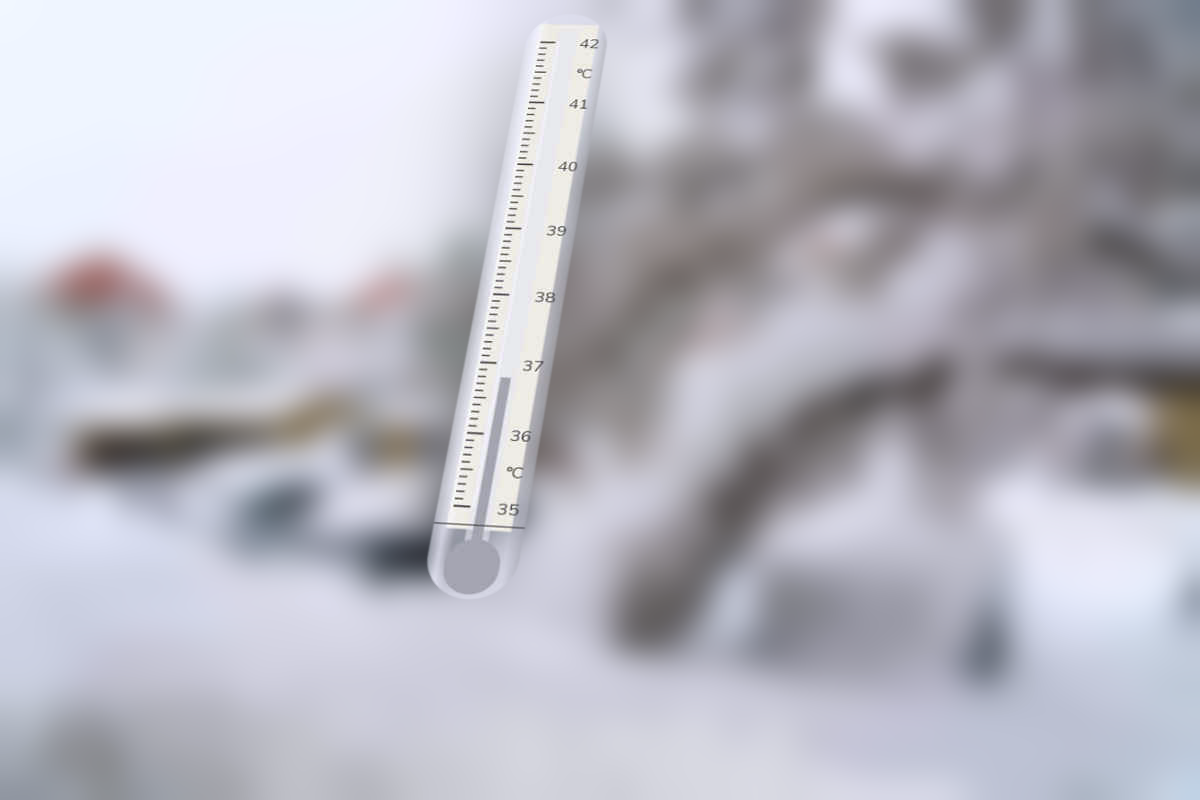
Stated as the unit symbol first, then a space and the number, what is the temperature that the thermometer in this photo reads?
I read °C 36.8
